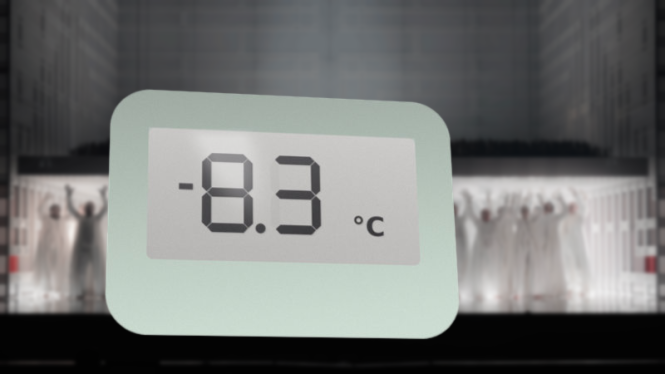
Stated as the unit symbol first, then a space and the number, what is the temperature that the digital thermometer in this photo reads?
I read °C -8.3
